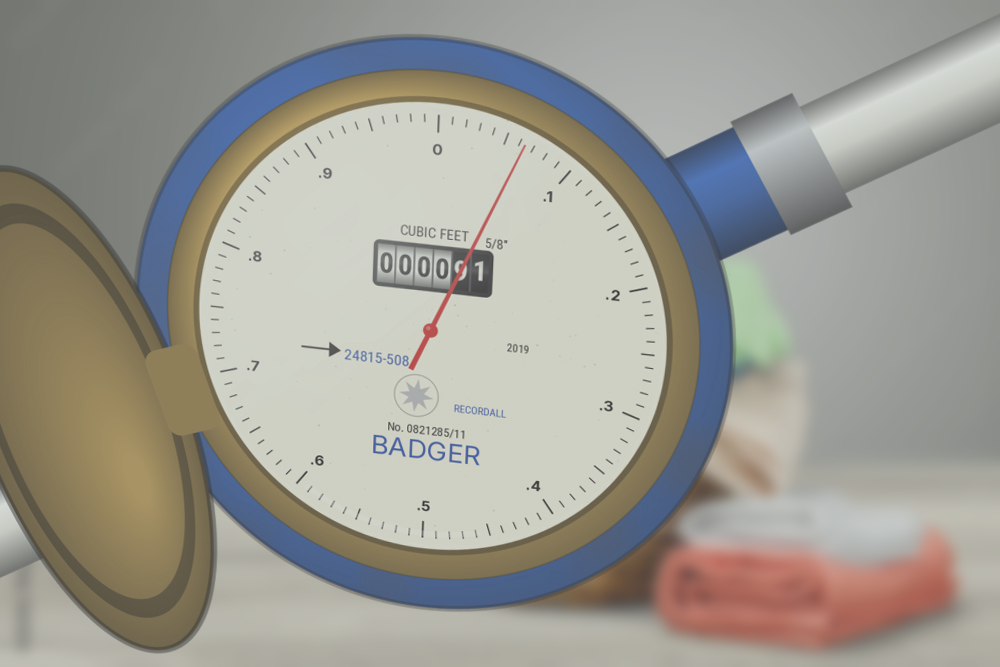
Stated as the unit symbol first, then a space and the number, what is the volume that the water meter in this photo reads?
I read ft³ 91.06
